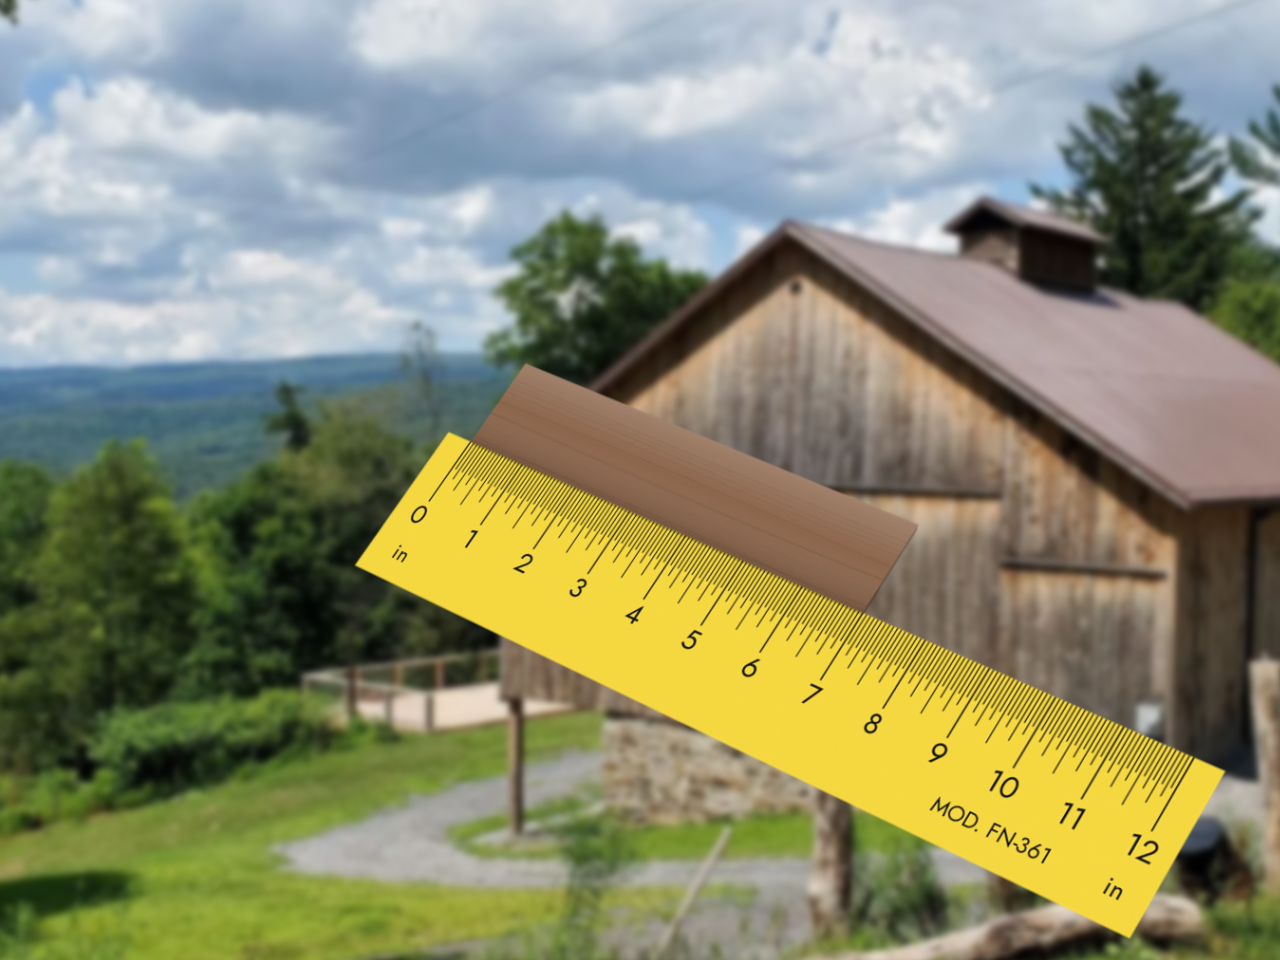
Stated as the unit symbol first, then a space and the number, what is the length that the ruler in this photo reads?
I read in 7
